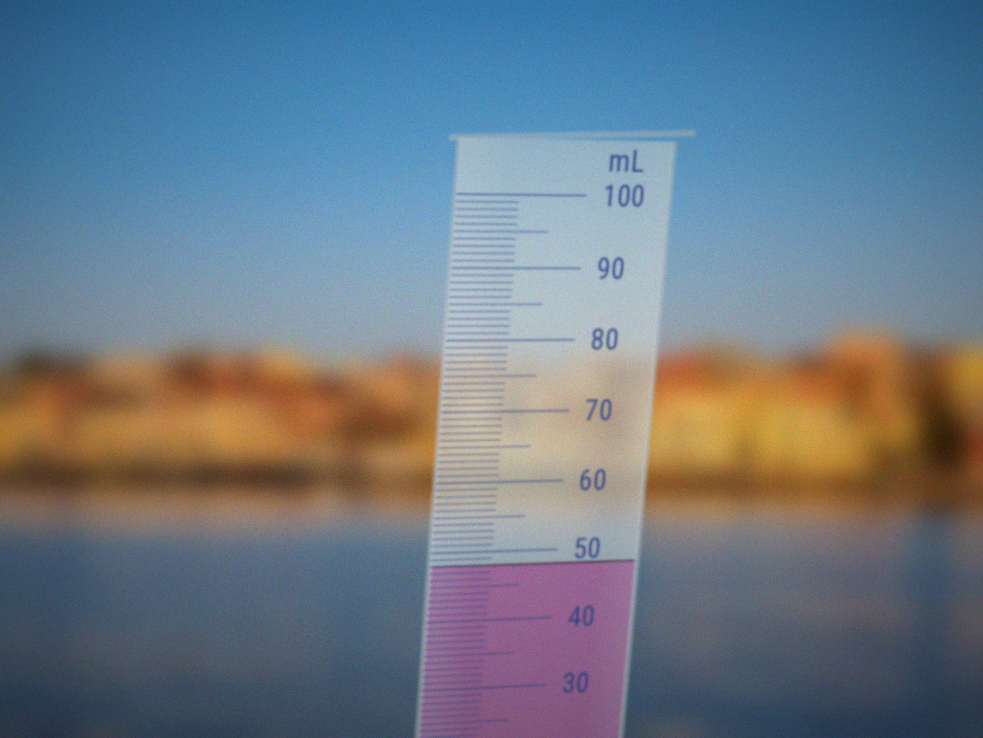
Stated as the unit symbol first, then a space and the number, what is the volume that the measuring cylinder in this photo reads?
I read mL 48
